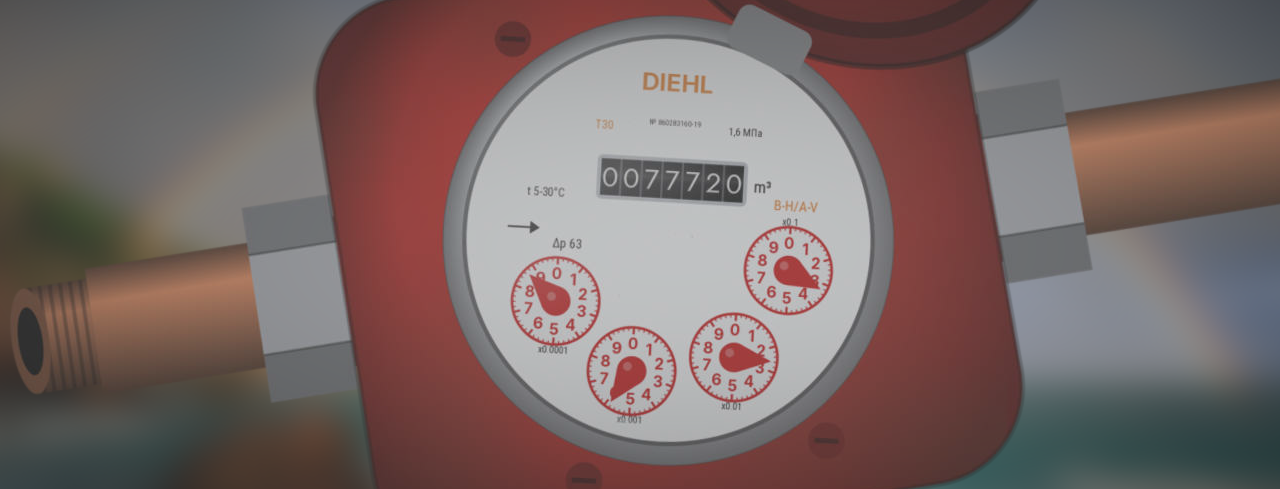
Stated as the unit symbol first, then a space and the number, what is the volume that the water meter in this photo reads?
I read m³ 77720.3258
